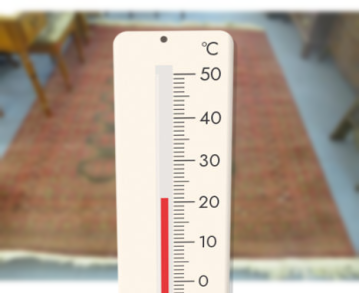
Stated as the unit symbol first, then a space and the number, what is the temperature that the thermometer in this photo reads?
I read °C 21
